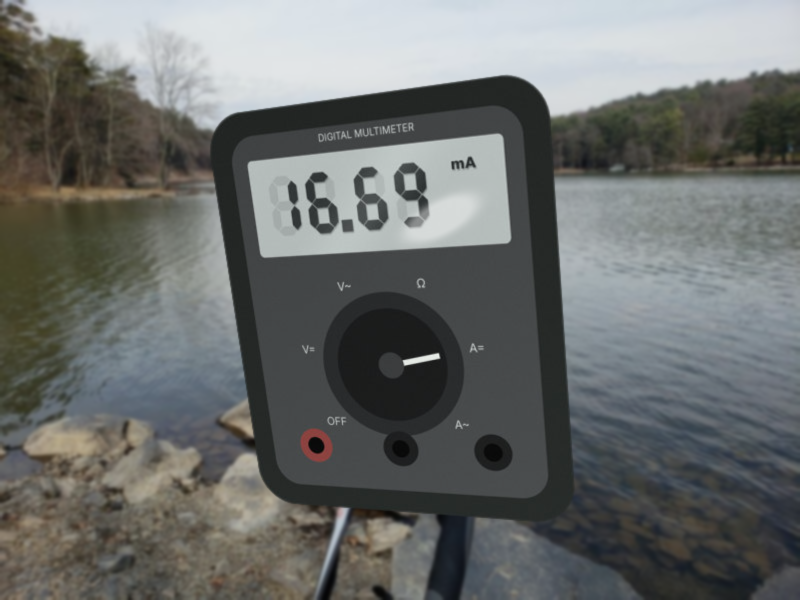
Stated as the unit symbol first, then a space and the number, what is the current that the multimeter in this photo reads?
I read mA 16.69
